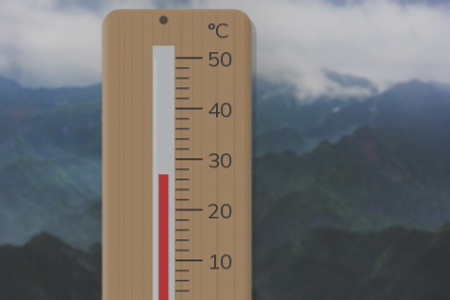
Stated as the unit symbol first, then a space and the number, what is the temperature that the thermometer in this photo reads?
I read °C 27
